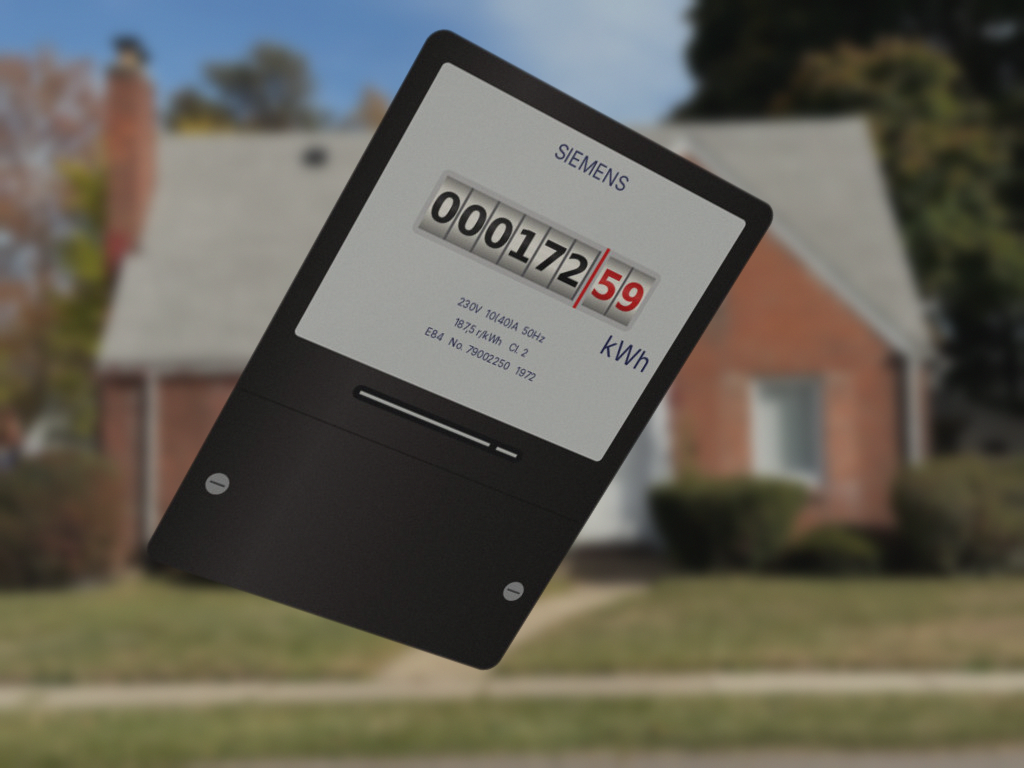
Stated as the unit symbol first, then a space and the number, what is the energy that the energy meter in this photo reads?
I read kWh 172.59
